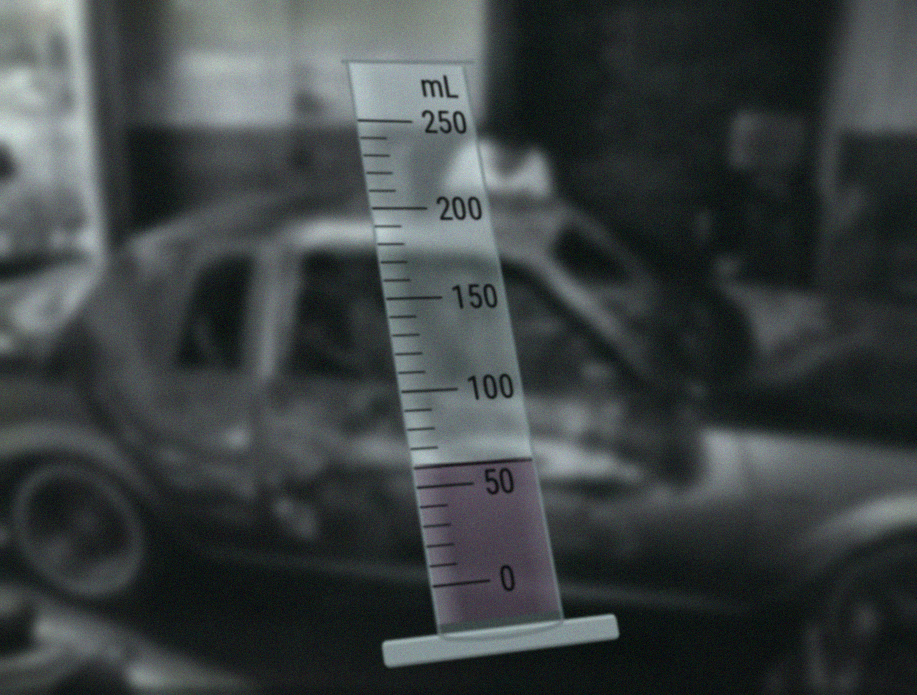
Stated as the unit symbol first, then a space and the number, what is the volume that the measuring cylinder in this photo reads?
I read mL 60
